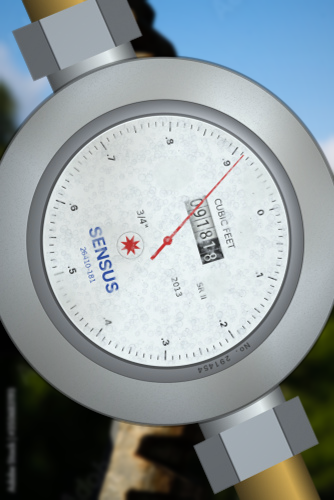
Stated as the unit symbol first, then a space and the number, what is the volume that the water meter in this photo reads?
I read ft³ 91817.91
